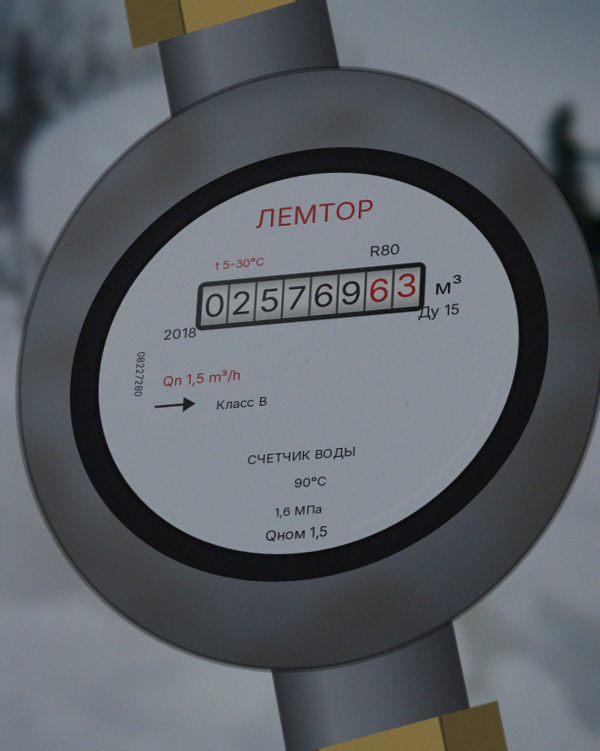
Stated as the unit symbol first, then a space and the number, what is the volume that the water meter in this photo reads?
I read m³ 25769.63
